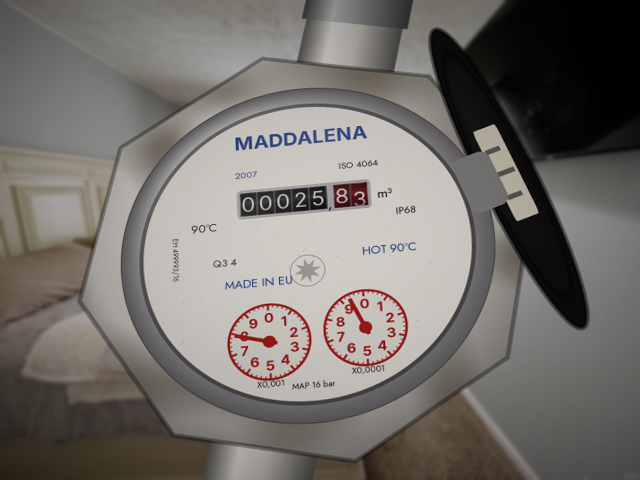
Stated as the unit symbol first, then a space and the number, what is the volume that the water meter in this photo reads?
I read m³ 25.8279
